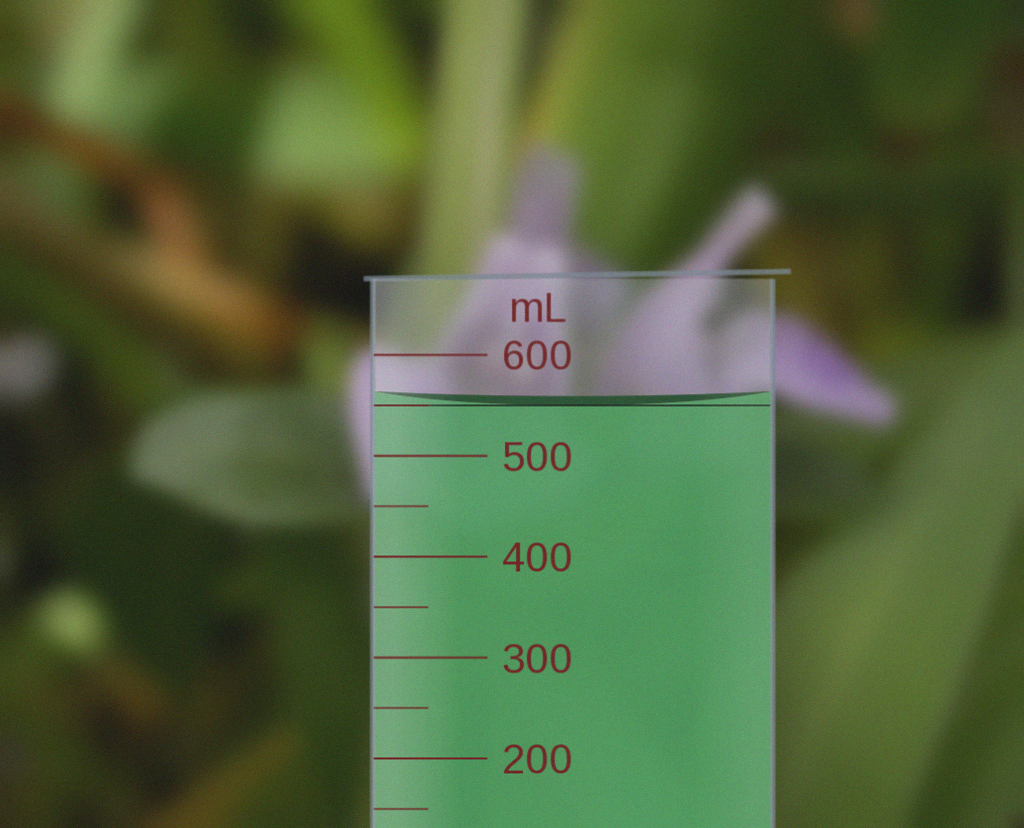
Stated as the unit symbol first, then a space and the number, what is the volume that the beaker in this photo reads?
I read mL 550
